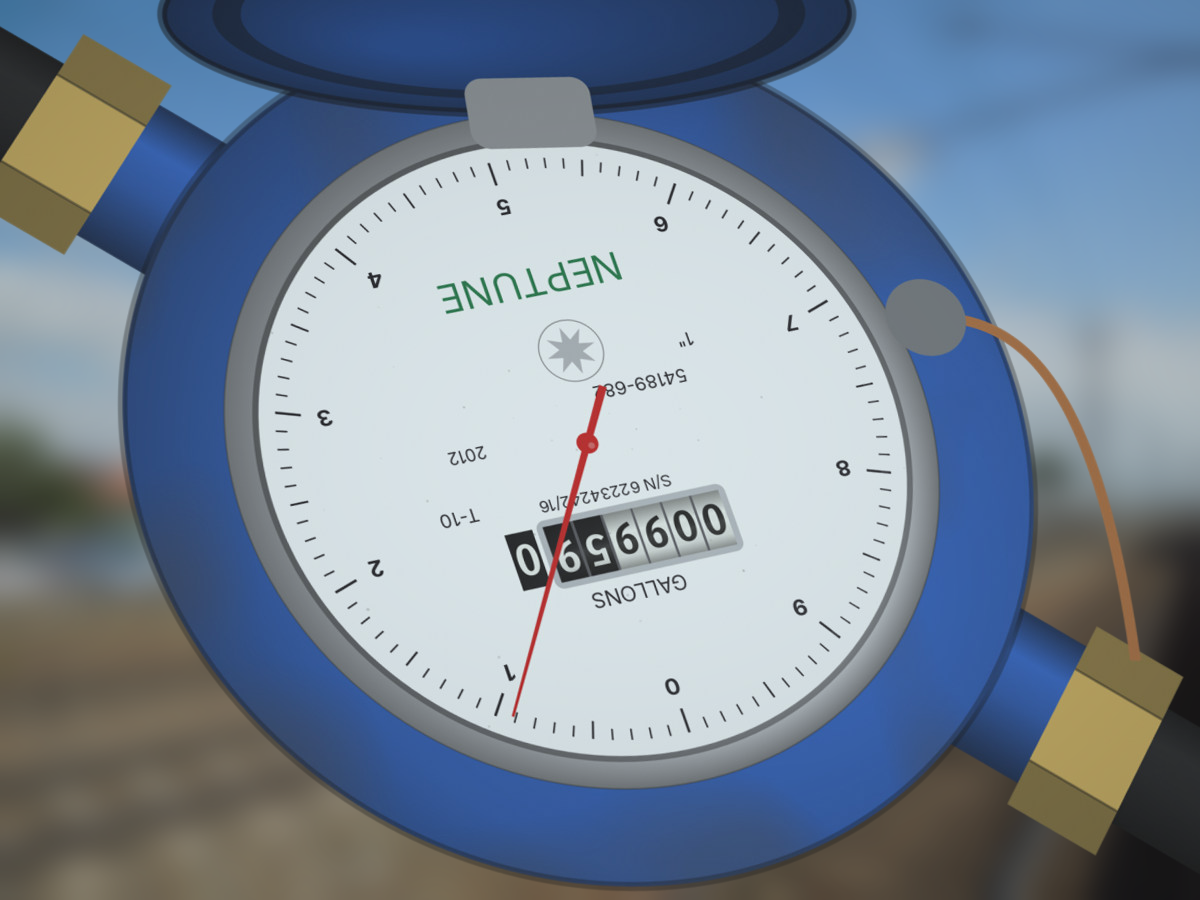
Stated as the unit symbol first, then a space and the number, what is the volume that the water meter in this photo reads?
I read gal 99590.9
